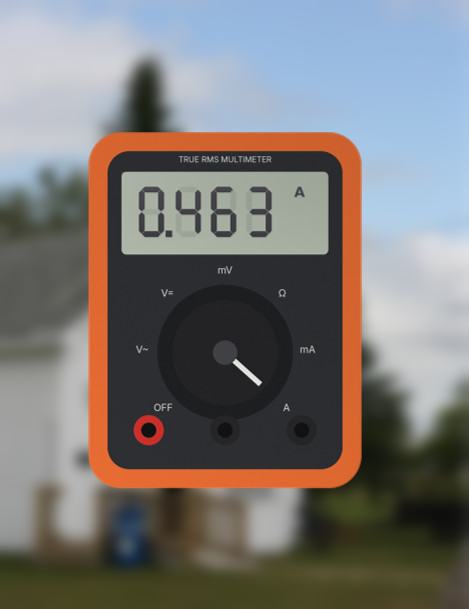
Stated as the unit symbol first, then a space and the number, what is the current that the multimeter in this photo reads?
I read A 0.463
